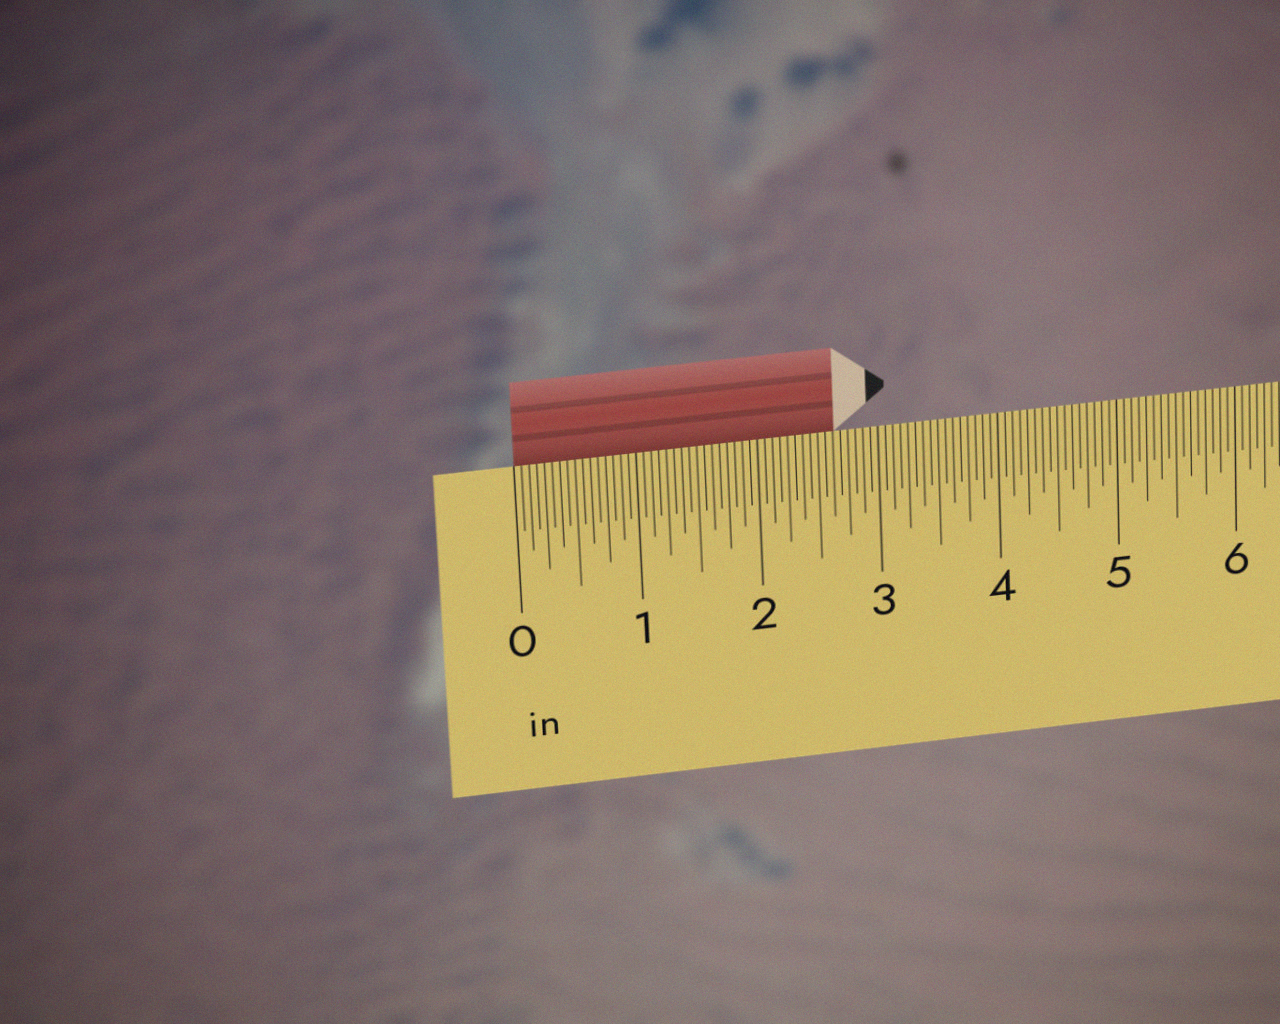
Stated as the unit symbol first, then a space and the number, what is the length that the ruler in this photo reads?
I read in 3.0625
